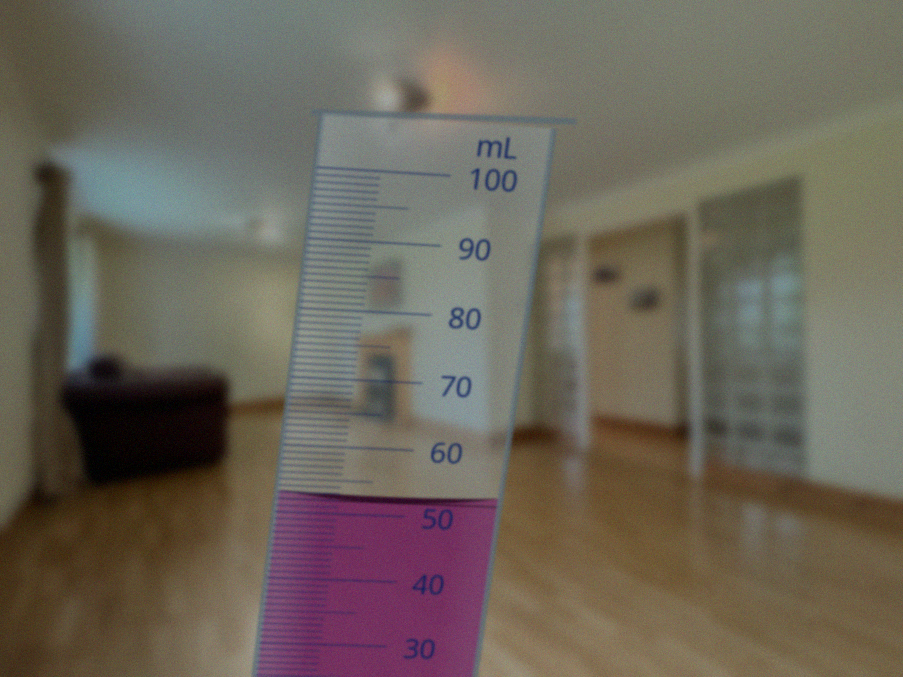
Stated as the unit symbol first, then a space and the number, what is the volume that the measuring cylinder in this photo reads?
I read mL 52
